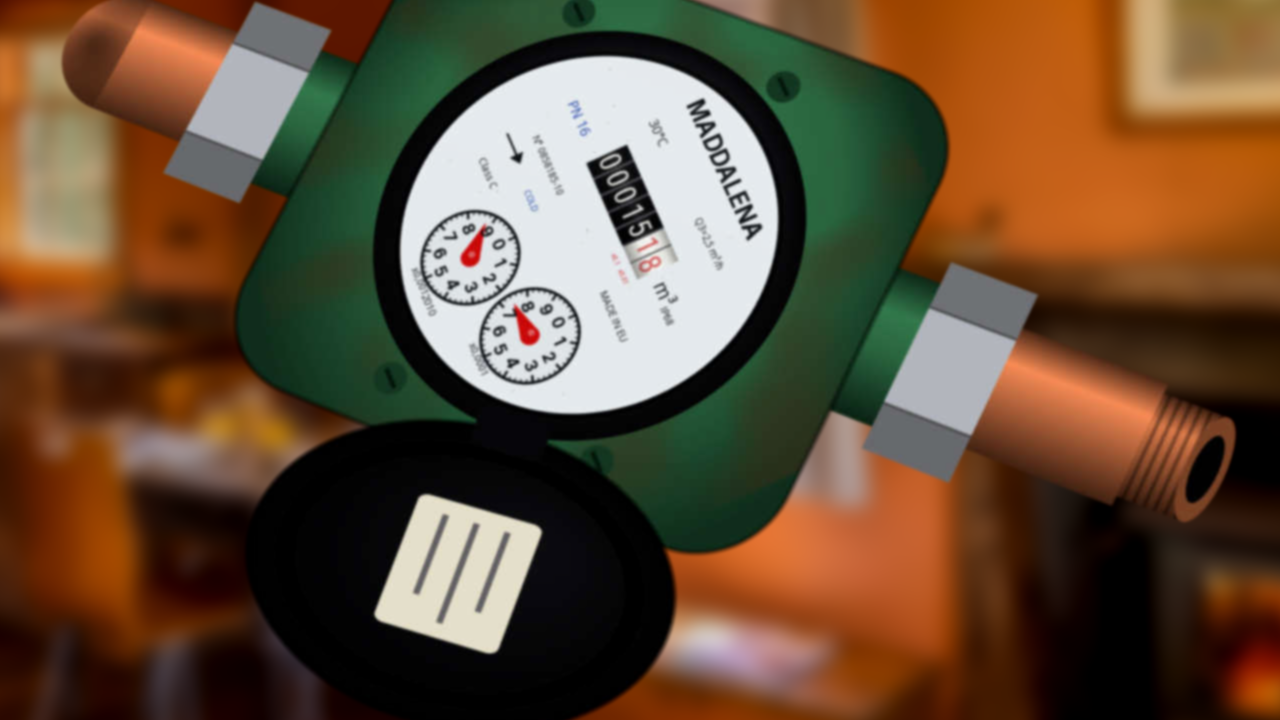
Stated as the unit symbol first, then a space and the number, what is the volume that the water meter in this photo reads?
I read m³ 15.1787
